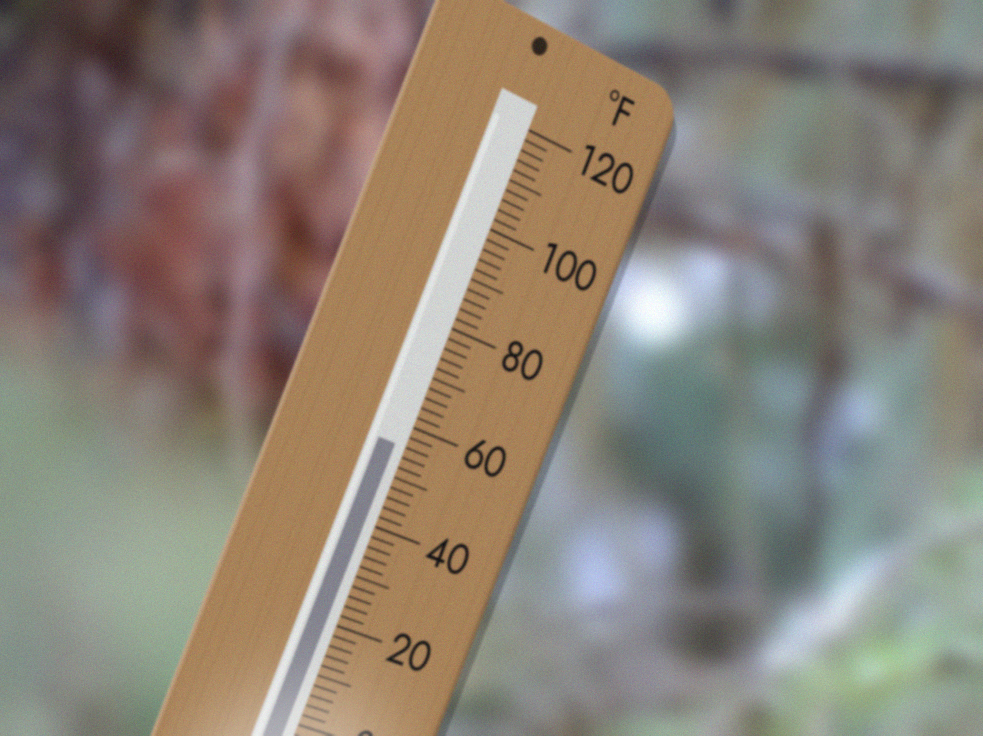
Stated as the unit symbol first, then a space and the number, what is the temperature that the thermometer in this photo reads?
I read °F 56
